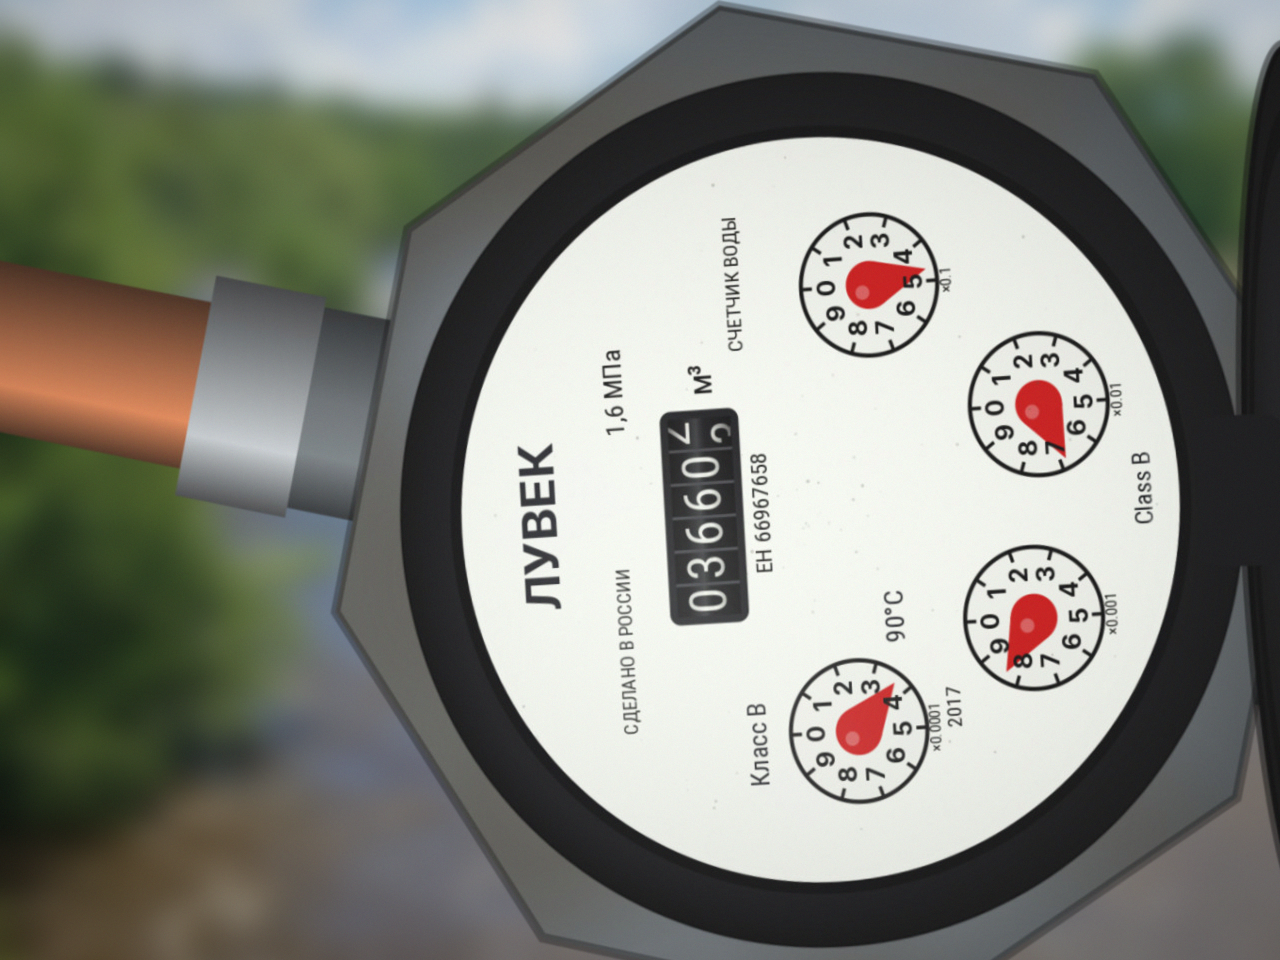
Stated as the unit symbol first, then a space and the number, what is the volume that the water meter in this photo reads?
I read m³ 36602.4683
